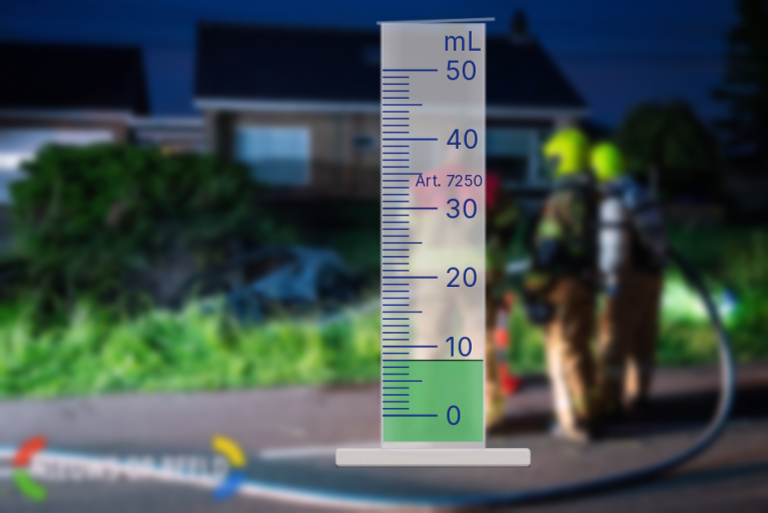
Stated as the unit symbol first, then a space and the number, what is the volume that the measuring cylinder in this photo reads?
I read mL 8
